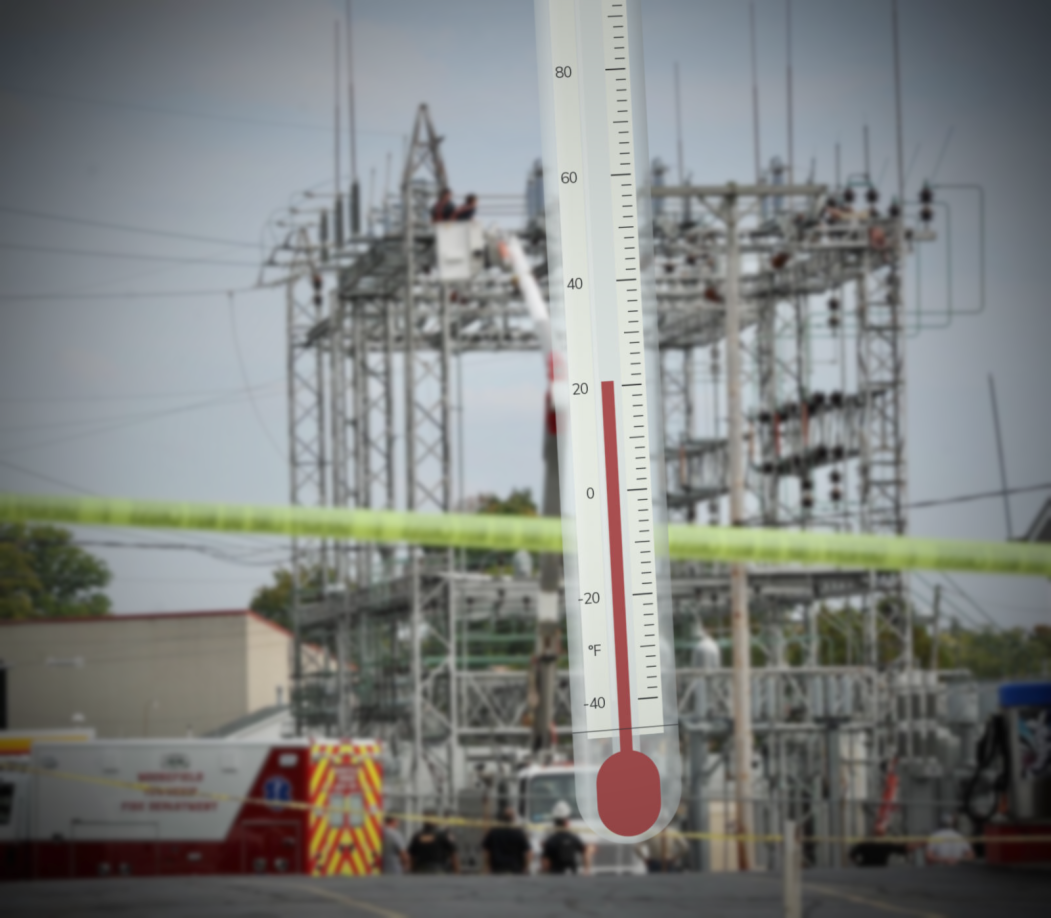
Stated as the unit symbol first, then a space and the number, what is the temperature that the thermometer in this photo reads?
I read °F 21
